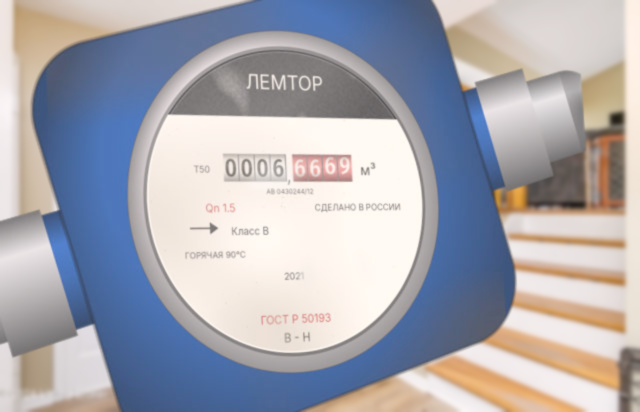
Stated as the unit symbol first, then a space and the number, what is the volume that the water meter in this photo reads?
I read m³ 6.6669
